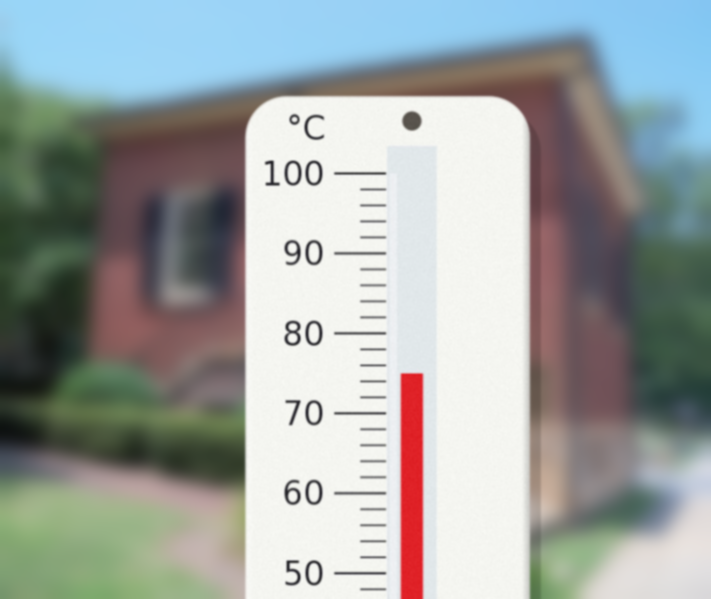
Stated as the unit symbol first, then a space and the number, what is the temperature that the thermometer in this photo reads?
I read °C 75
